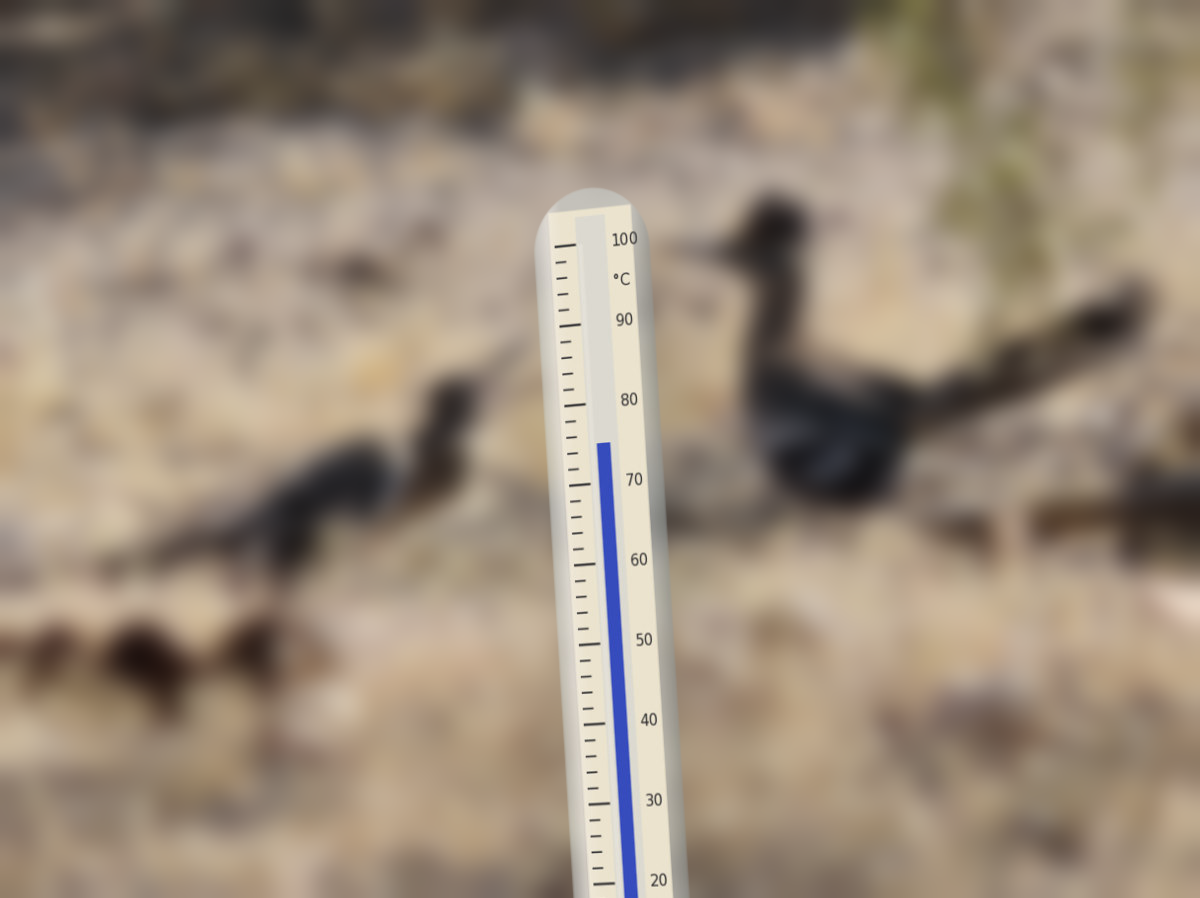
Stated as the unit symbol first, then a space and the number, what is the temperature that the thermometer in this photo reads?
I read °C 75
